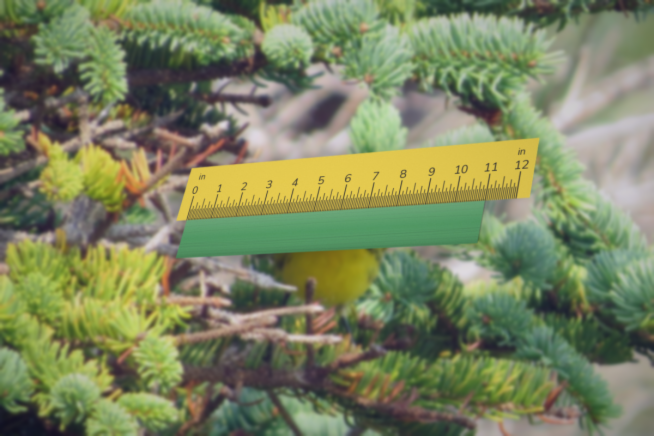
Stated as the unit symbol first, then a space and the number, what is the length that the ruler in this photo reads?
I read in 11
